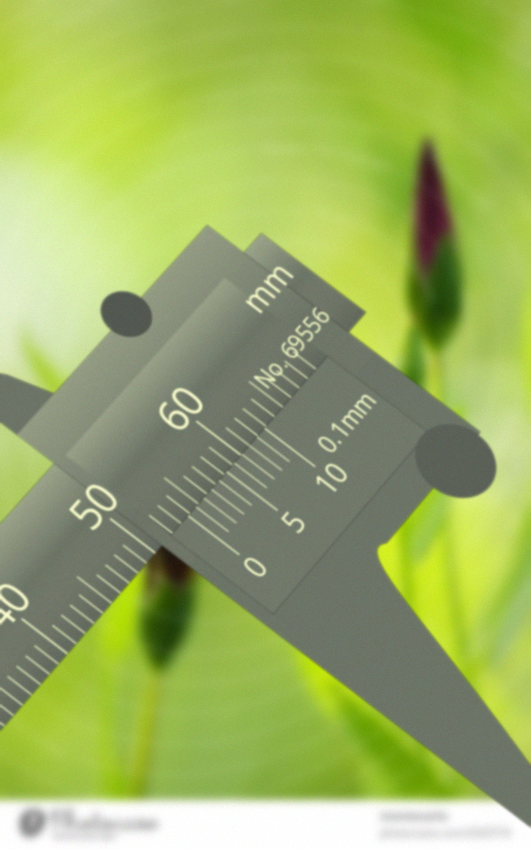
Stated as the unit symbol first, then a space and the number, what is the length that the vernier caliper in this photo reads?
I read mm 53.8
